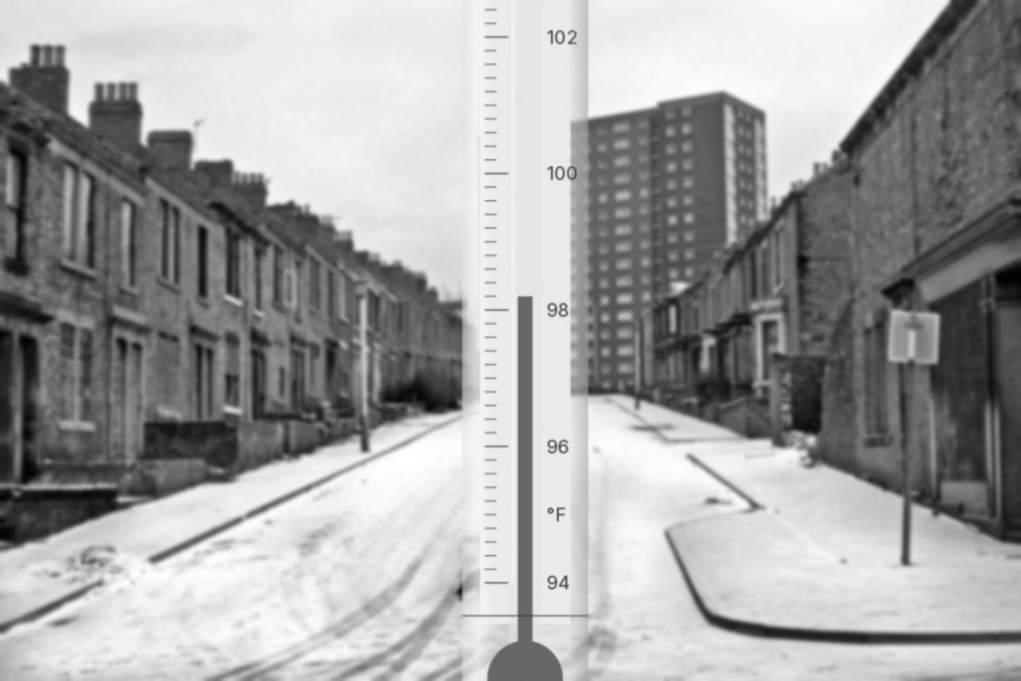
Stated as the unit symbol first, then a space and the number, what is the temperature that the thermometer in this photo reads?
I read °F 98.2
